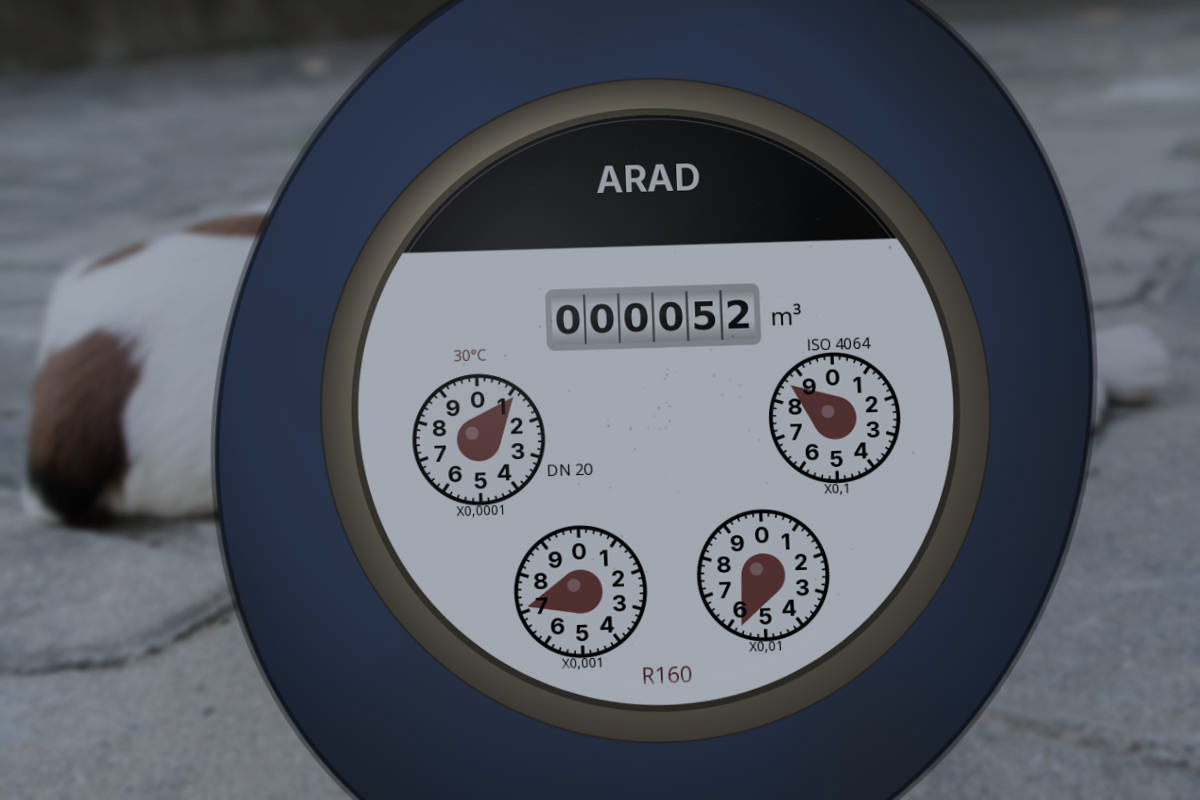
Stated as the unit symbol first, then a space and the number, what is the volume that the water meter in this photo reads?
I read m³ 52.8571
